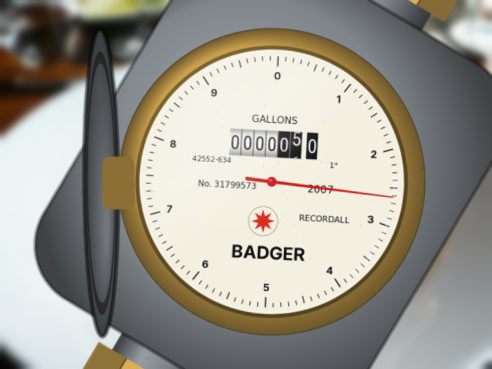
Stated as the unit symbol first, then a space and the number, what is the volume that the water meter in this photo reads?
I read gal 52.6
